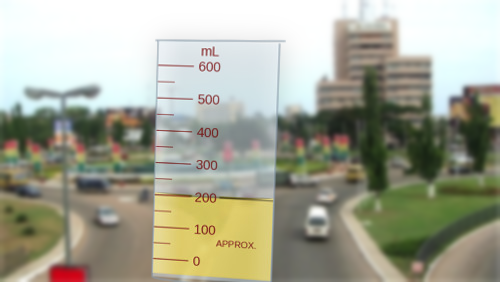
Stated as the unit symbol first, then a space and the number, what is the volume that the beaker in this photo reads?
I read mL 200
